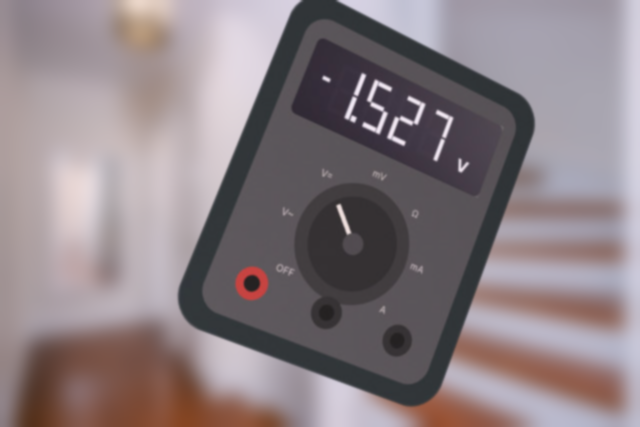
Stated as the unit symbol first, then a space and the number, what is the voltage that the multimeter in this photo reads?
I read V -1.527
